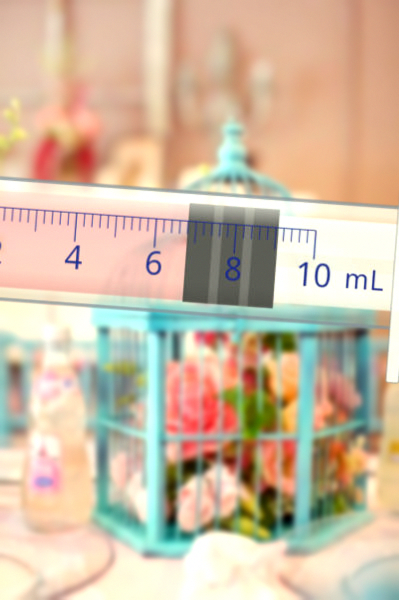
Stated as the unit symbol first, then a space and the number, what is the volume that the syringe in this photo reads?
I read mL 6.8
